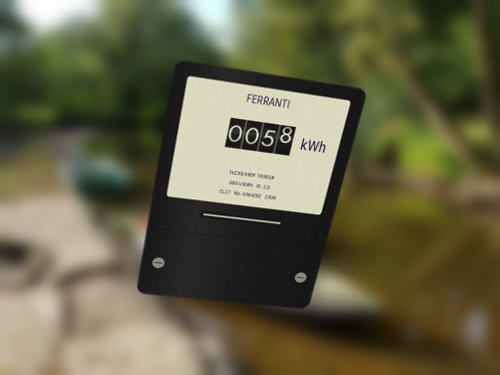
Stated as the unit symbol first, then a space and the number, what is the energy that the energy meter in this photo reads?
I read kWh 58
